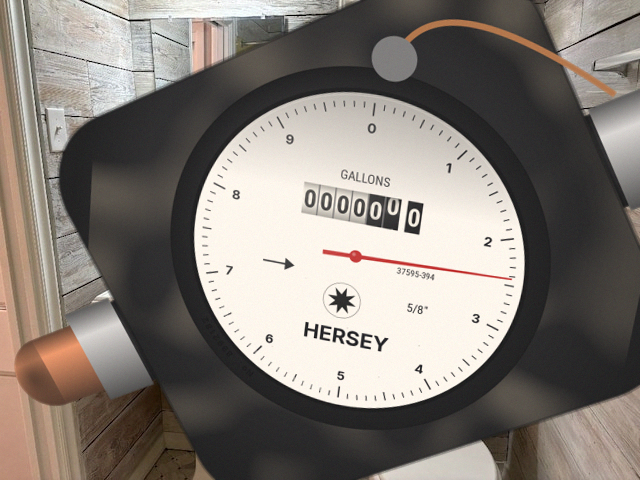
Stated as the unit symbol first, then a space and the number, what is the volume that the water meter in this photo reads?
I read gal 2.4
